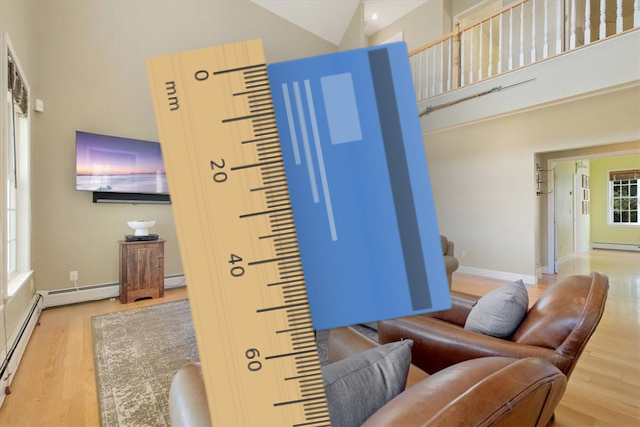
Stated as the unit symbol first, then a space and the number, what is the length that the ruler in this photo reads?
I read mm 56
